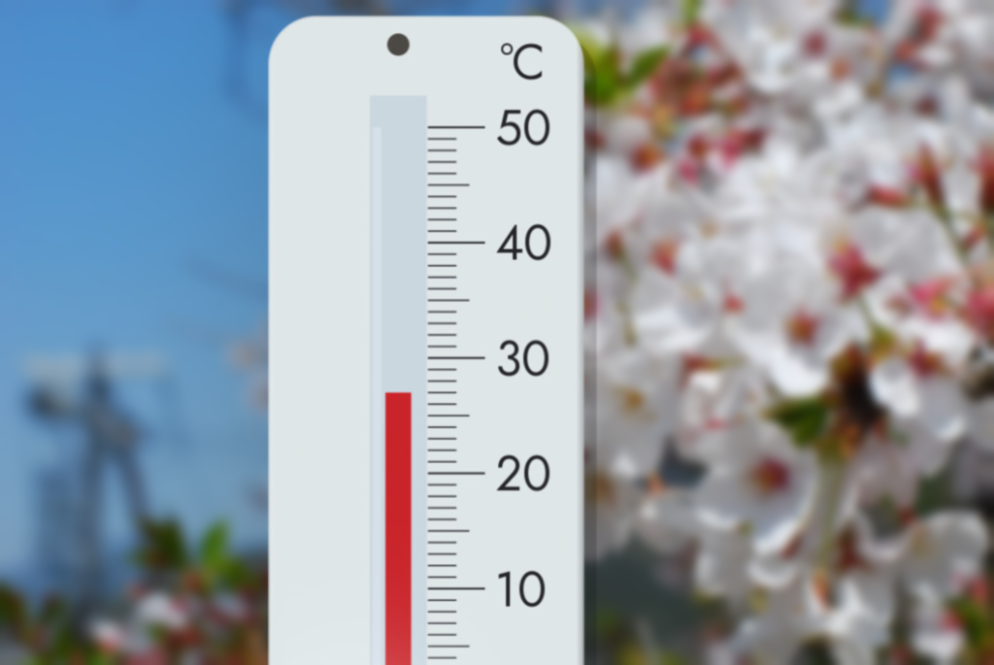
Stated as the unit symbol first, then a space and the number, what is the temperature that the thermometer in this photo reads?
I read °C 27
